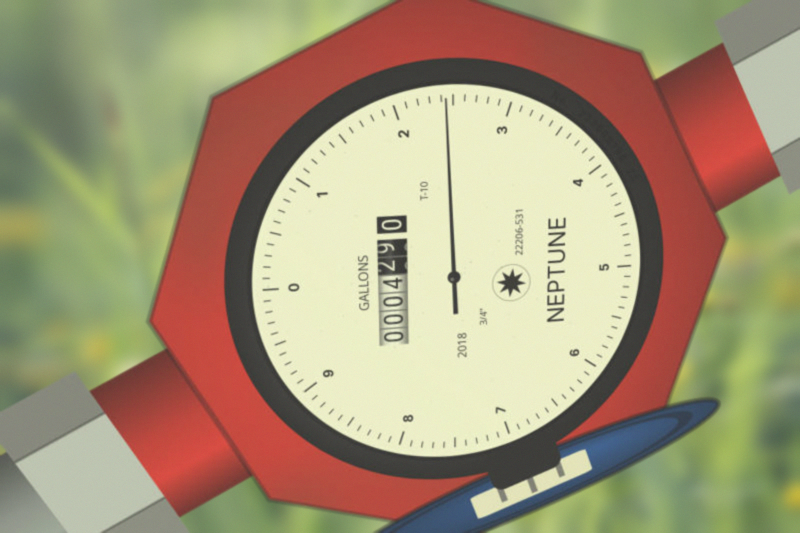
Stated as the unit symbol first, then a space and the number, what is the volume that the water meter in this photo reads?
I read gal 4292.4
